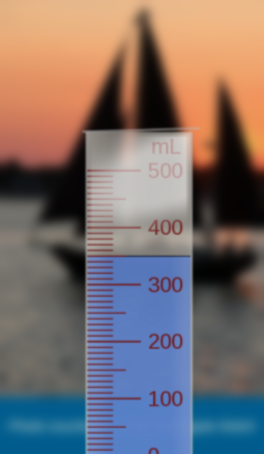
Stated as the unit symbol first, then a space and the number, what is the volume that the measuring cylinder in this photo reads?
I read mL 350
